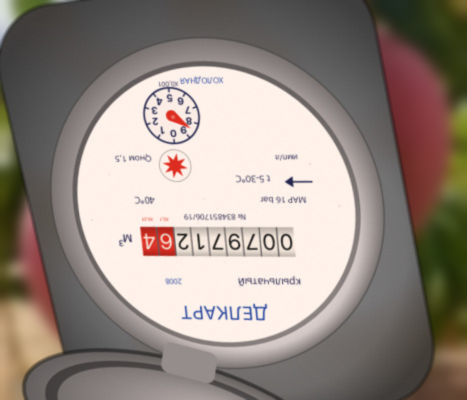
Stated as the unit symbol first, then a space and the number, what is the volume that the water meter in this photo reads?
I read m³ 79712.648
